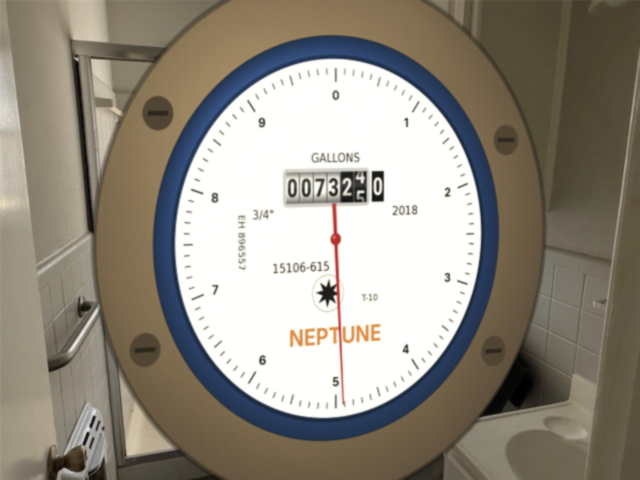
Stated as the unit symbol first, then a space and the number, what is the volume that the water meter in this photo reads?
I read gal 73244.9
